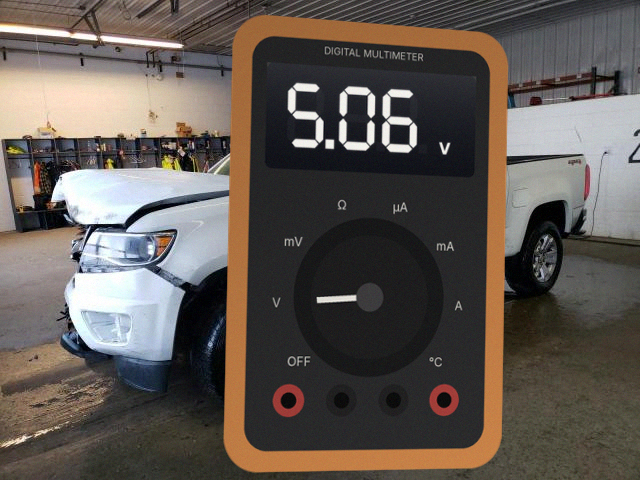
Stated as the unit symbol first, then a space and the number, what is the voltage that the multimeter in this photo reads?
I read V 5.06
